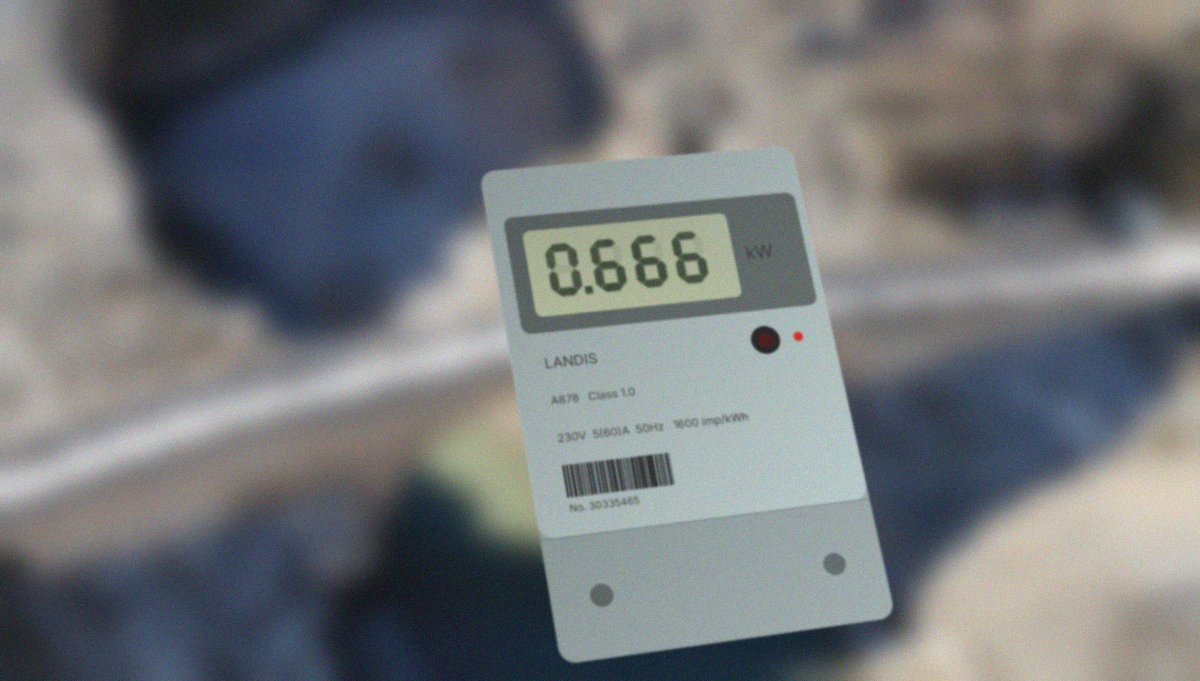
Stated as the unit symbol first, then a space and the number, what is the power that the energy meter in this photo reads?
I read kW 0.666
